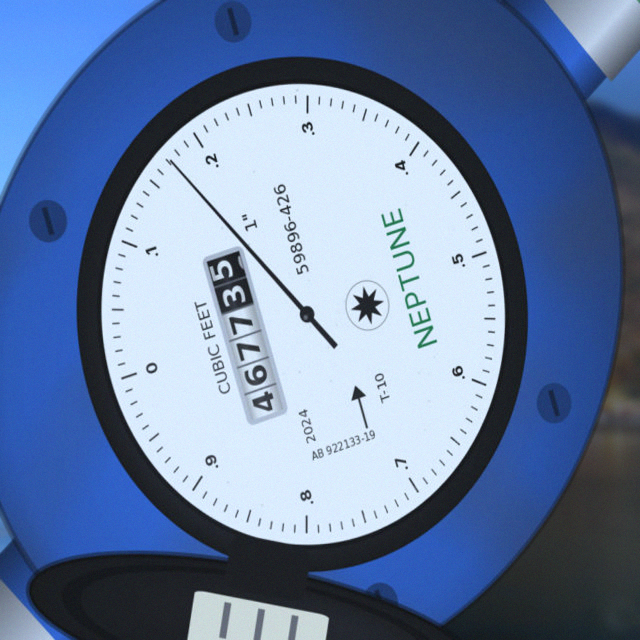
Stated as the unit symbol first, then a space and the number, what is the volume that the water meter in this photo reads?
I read ft³ 467735.17
